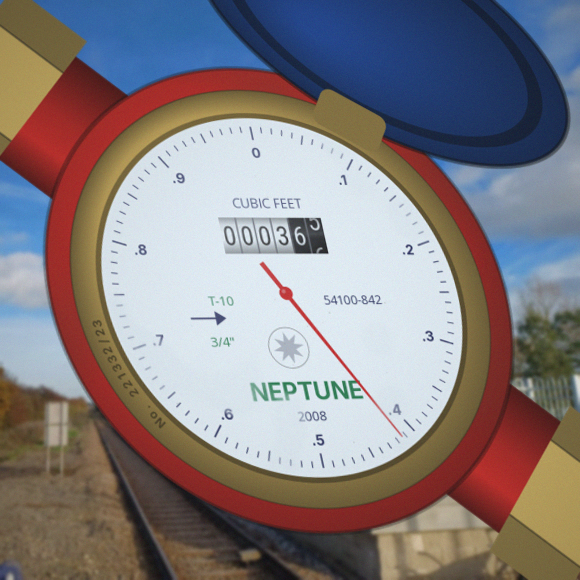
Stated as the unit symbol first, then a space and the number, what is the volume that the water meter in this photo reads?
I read ft³ 365.41
